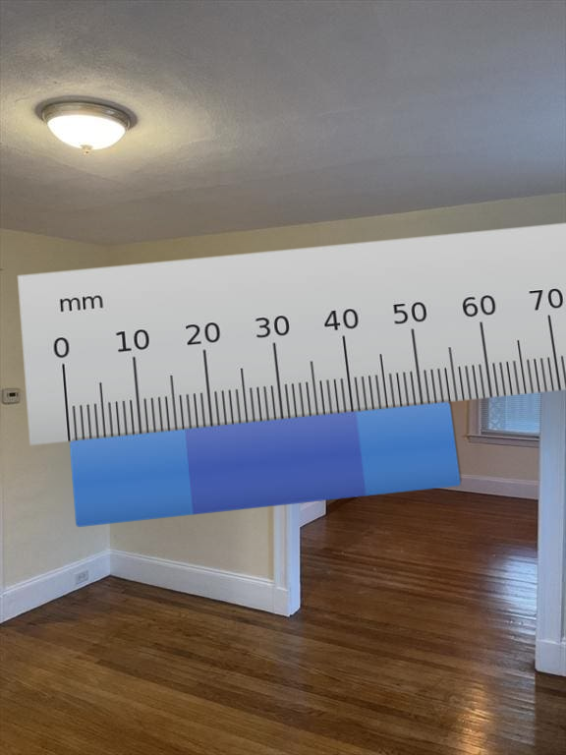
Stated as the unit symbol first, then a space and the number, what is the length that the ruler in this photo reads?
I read mm 54
